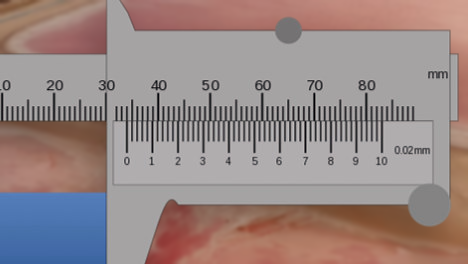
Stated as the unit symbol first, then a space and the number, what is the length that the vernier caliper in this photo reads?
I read mm 34.0
